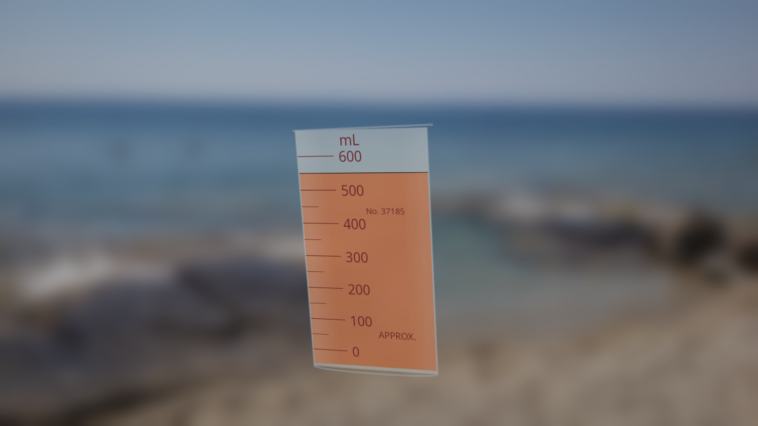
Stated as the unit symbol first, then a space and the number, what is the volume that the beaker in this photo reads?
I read mL 550
